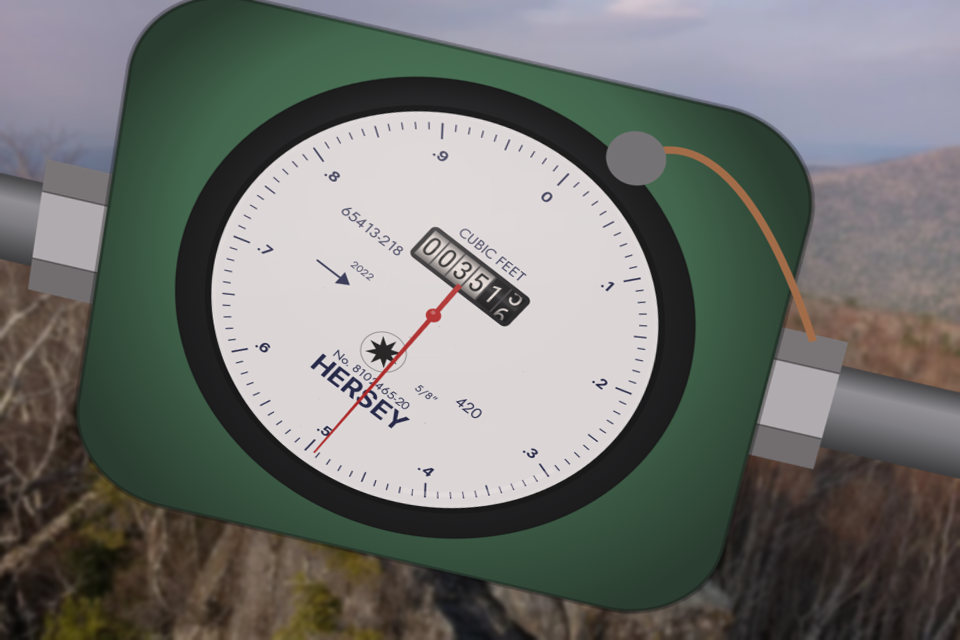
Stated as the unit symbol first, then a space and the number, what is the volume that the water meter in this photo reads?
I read ft³ 3515.49
